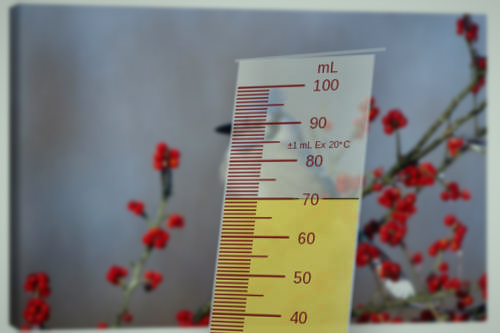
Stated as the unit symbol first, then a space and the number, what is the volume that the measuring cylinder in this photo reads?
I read mL 70
